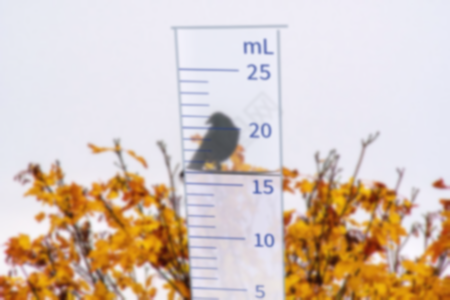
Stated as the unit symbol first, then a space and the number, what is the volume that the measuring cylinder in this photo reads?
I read mL 16
